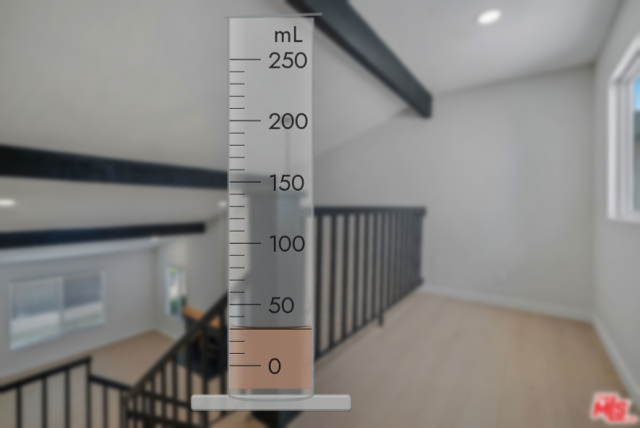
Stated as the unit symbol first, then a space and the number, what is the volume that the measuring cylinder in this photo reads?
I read mL 30
